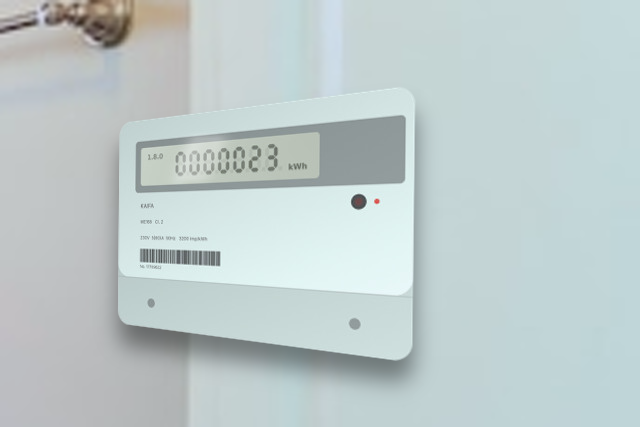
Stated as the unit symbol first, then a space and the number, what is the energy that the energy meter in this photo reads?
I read kWh 23
